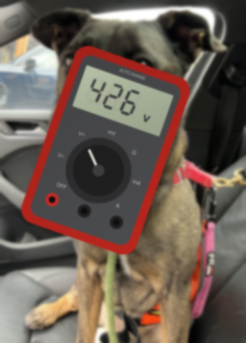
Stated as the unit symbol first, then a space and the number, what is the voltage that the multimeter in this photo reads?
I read V 426
